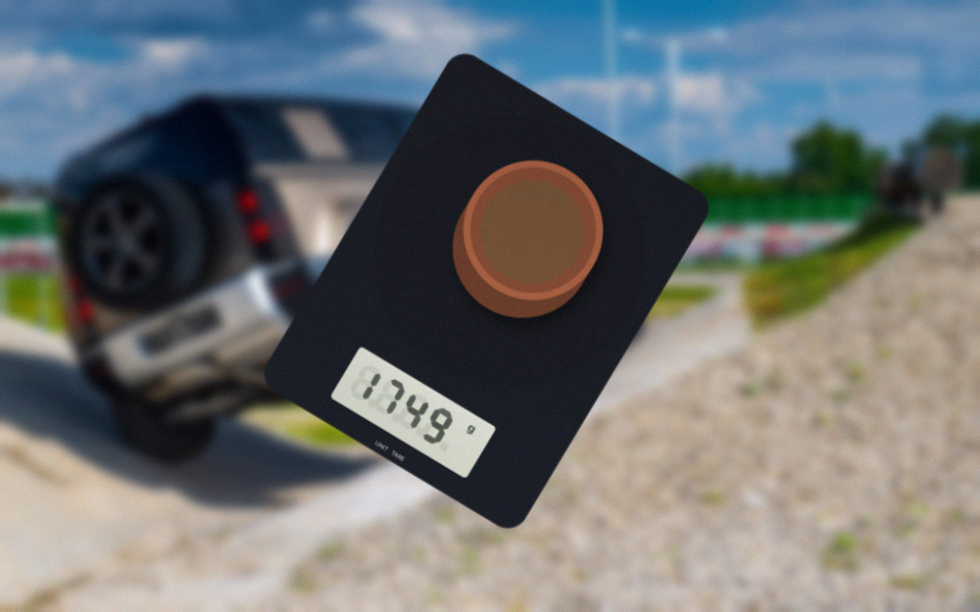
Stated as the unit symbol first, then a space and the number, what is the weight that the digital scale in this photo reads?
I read g 1749
